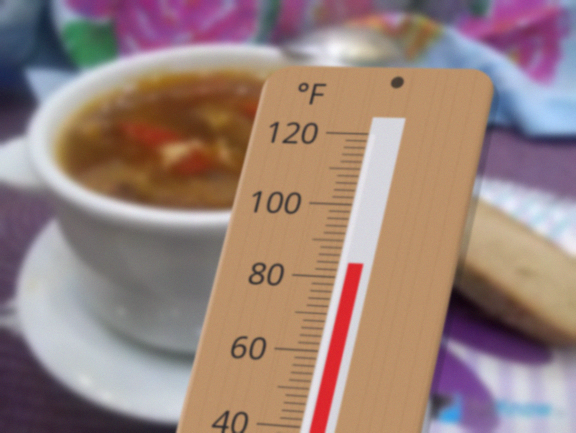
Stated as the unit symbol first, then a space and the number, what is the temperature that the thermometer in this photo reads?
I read °F 84
